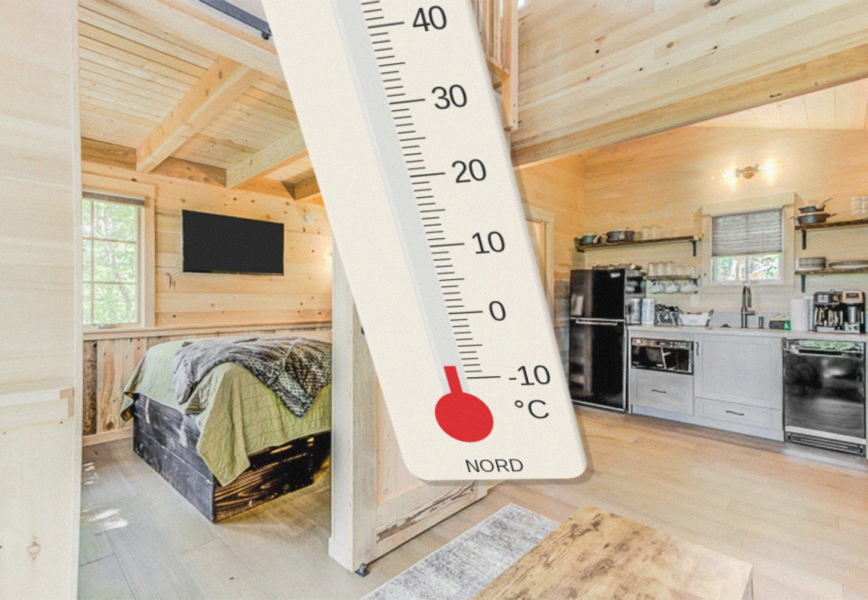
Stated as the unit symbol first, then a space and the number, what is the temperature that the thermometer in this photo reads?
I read °C -8
